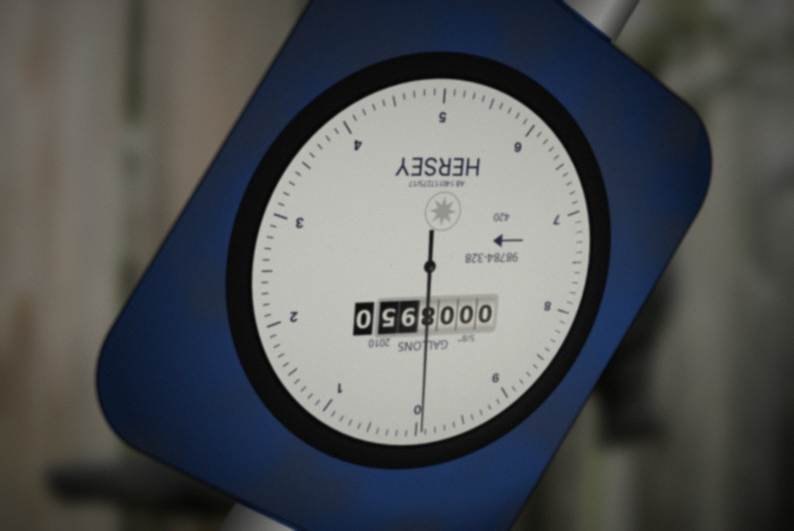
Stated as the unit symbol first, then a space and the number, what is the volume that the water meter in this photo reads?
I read gal 8949.9
